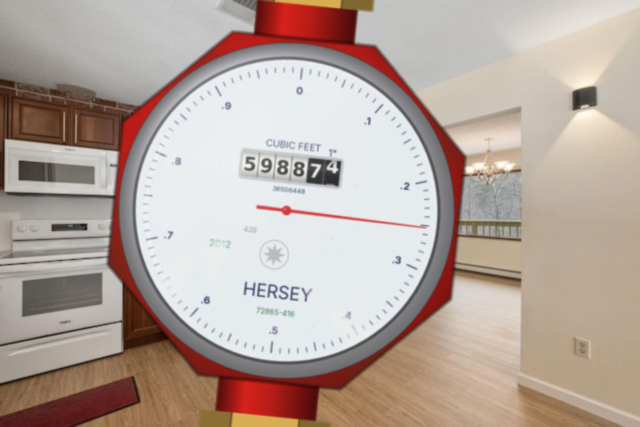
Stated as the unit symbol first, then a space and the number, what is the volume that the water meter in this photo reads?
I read ft³ 598874.25
